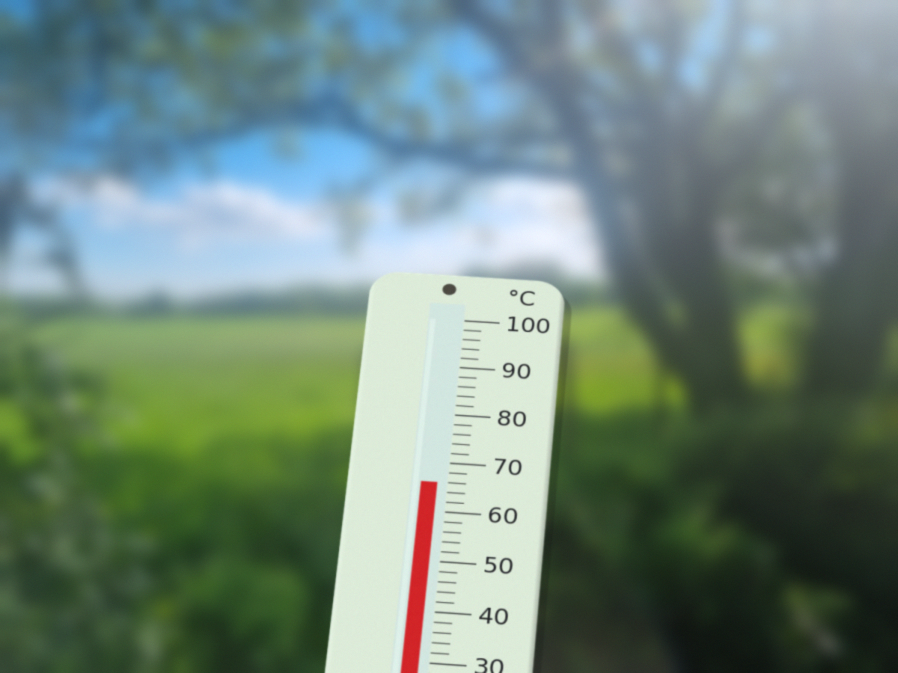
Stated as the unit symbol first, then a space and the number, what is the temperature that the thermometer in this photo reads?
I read °C 66
